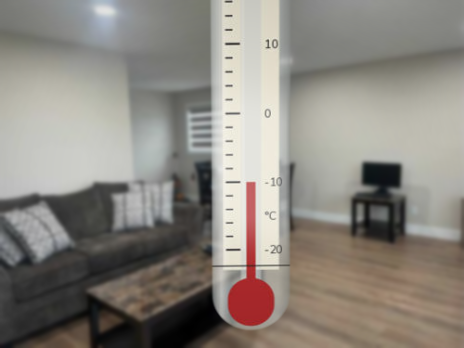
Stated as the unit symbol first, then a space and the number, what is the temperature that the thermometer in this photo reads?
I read °C -10
